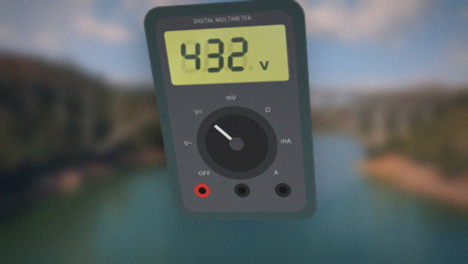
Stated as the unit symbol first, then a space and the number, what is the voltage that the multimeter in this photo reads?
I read V 432
